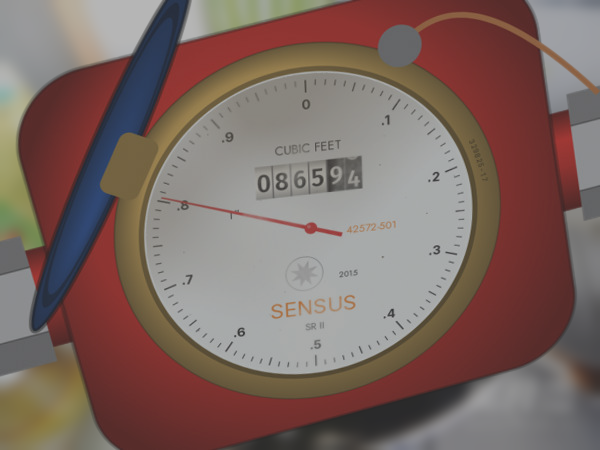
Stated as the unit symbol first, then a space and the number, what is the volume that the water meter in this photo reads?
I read ft³ 86593.80
